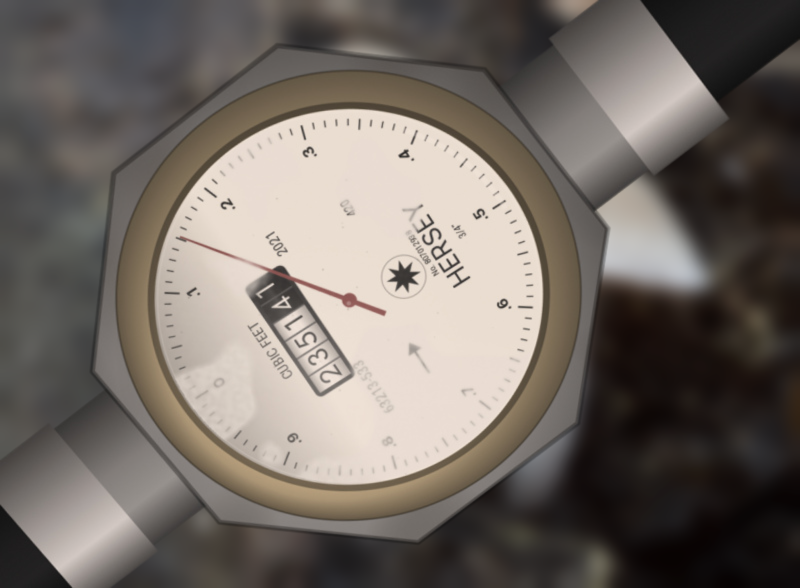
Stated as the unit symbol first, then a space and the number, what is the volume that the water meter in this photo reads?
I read ft³ 235141.15
